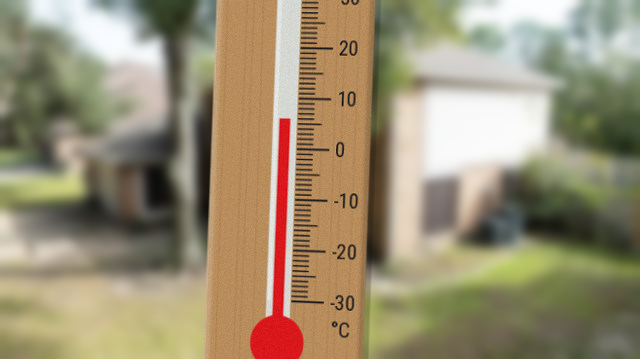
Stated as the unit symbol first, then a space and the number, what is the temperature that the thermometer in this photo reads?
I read °C 6
